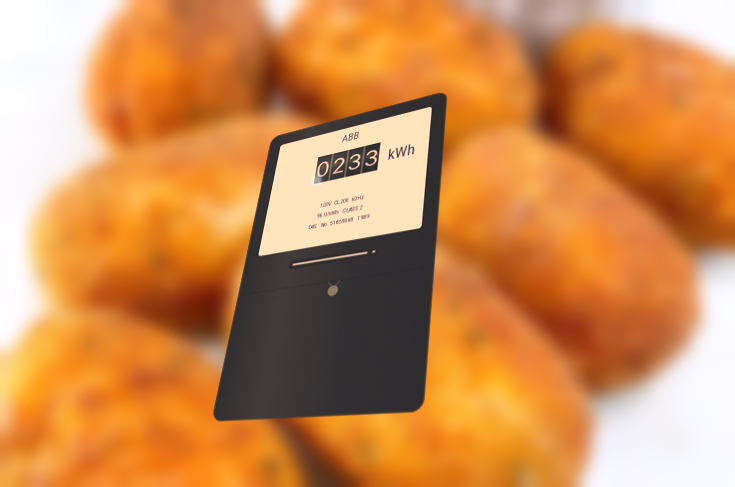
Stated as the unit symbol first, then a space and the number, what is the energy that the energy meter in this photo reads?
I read kWh 233
